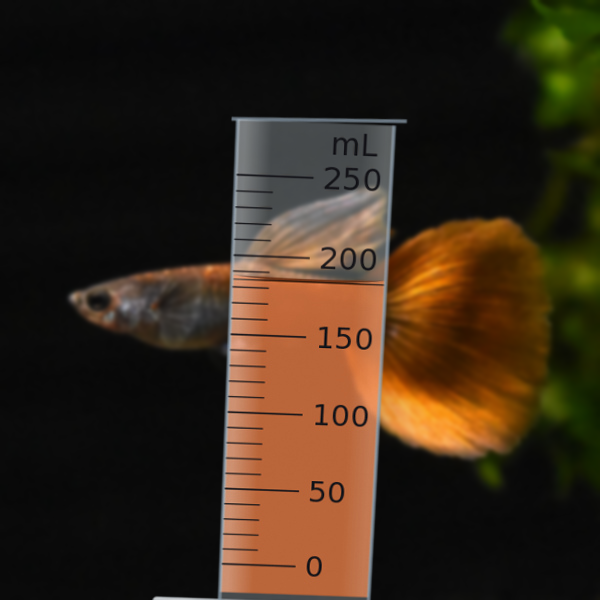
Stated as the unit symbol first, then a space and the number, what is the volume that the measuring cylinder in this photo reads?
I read mL 185
